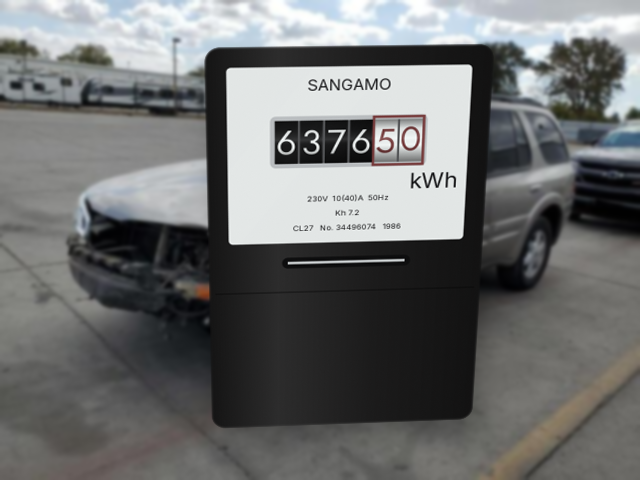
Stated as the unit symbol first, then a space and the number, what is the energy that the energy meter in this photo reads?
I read kWh 6376.50
